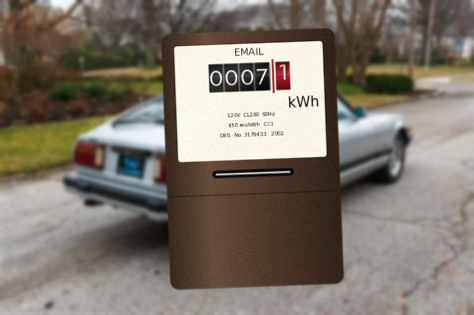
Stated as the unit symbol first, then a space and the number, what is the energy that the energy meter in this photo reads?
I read kWh 7.1
